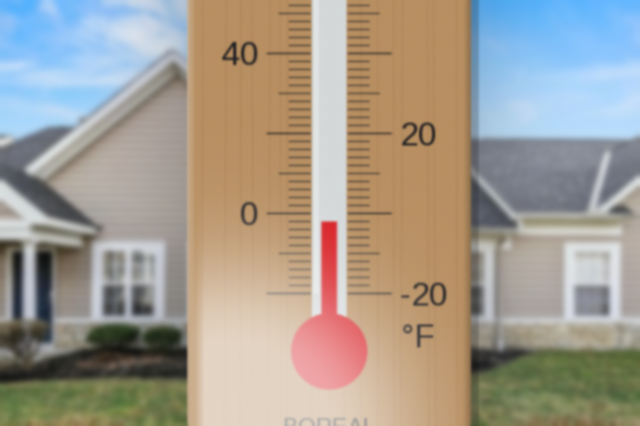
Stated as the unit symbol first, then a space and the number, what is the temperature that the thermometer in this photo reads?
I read °F -2
